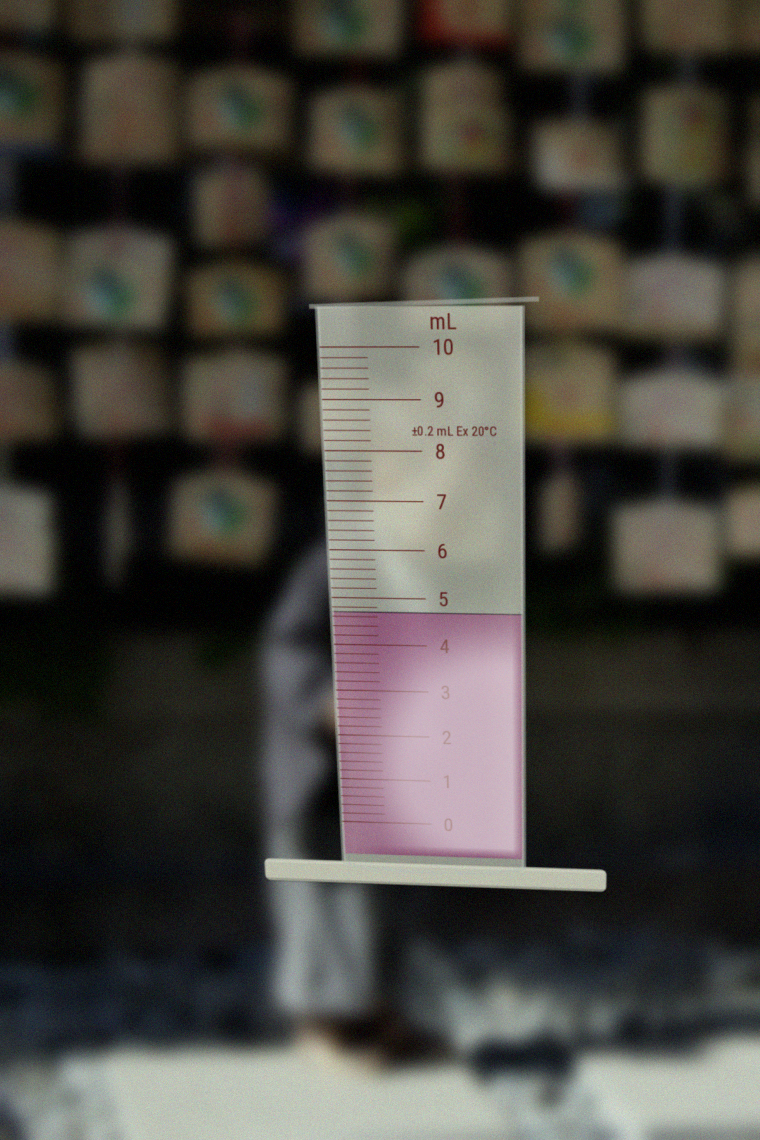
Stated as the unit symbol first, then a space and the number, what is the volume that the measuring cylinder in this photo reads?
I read mL 4.7
